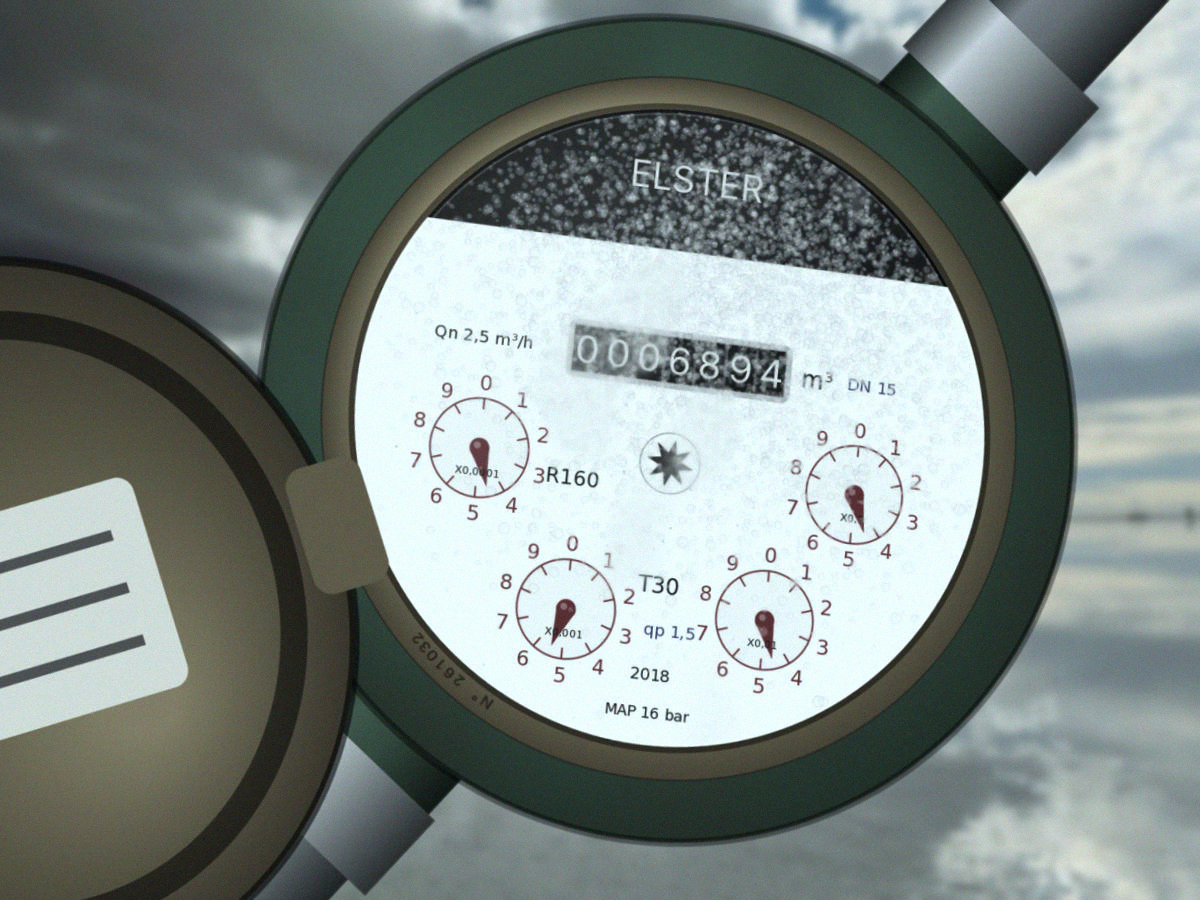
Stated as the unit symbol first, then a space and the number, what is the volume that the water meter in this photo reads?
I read m³ 6894.4454
